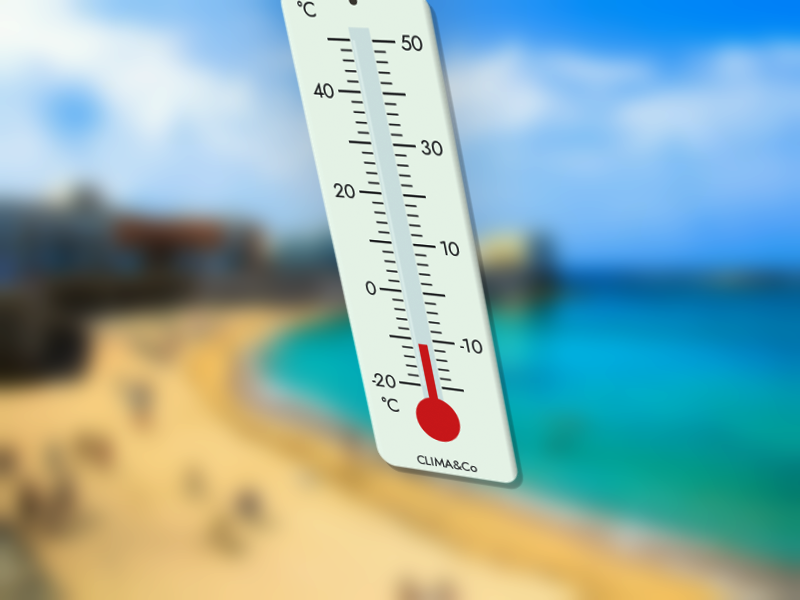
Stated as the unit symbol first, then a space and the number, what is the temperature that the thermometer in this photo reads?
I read °C -11
